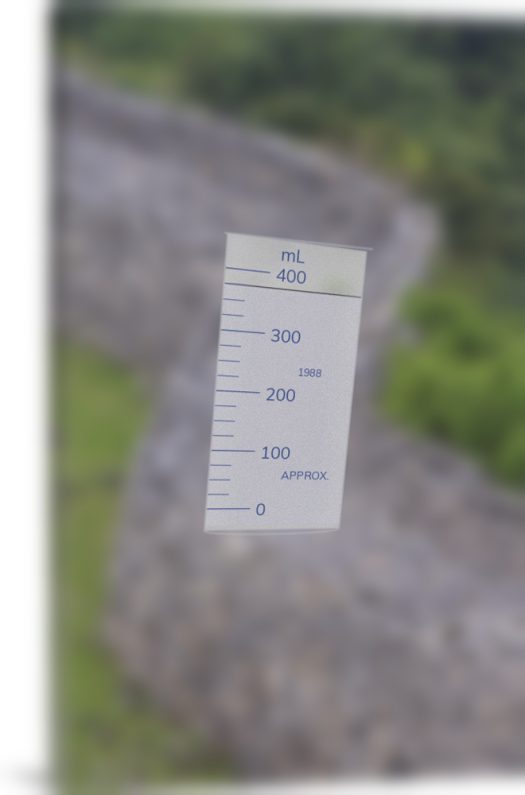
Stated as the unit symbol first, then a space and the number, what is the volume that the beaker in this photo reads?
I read mL 375
